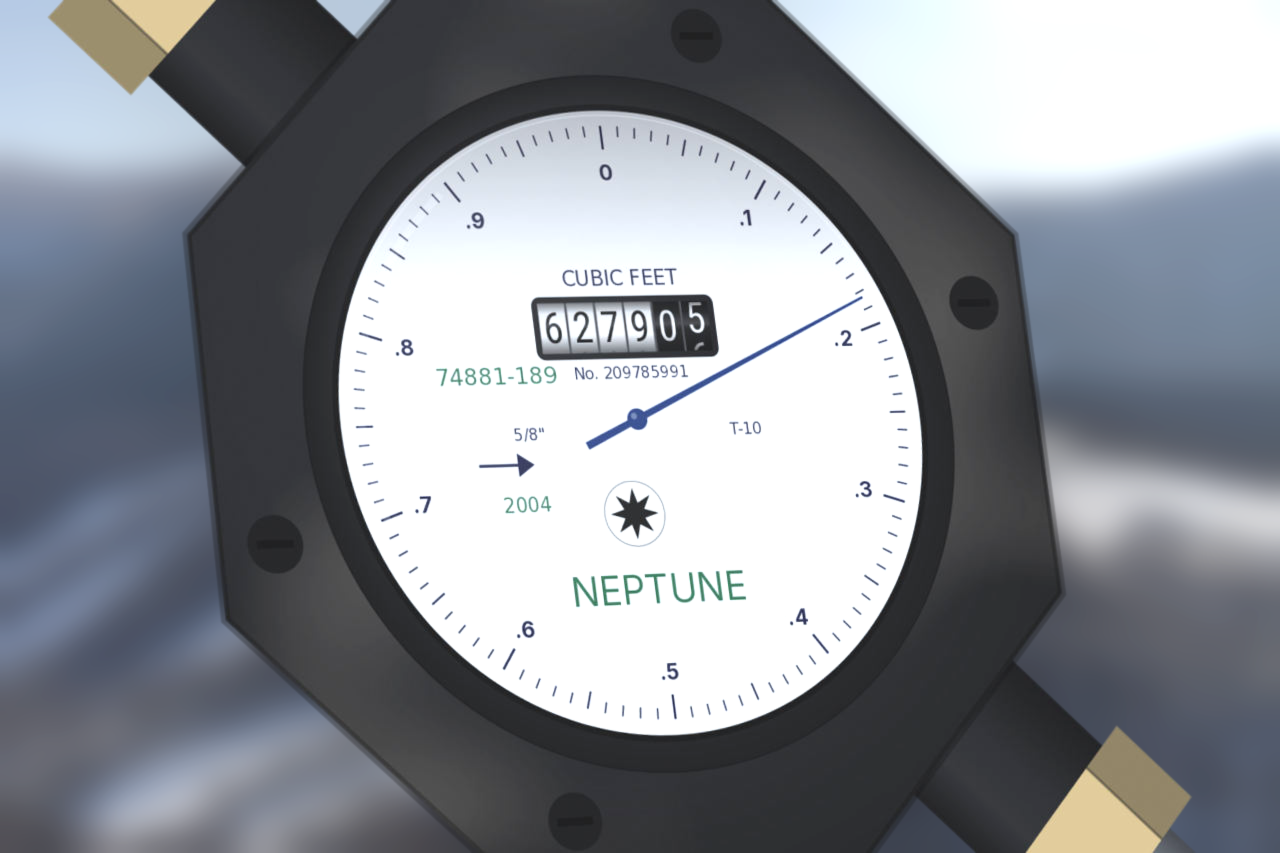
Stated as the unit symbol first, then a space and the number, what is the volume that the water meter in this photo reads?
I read ft³ 627905.18
